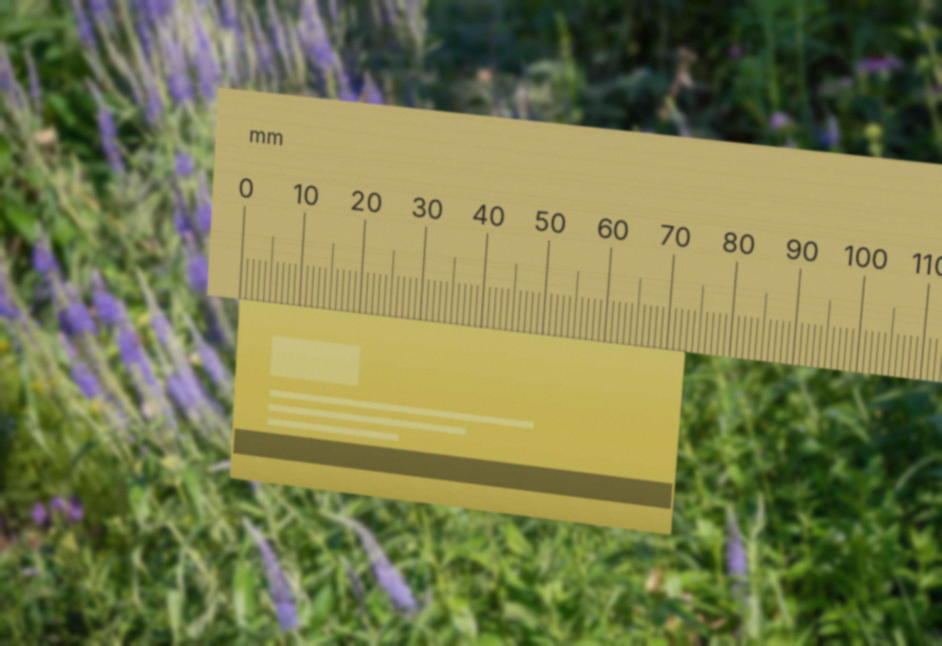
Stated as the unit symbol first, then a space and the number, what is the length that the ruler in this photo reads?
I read mm 73
